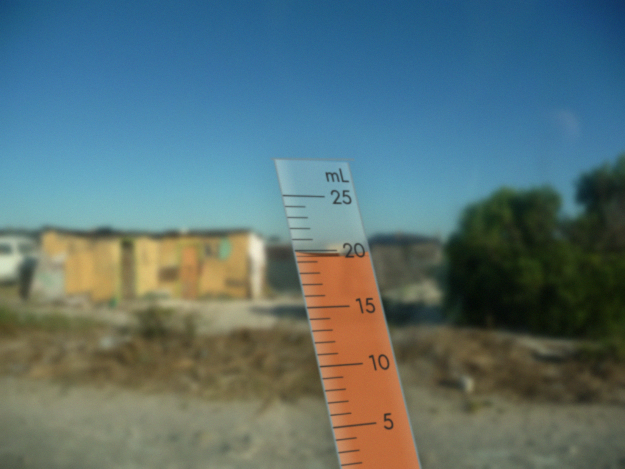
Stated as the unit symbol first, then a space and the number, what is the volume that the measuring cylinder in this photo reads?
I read mL 19.5
